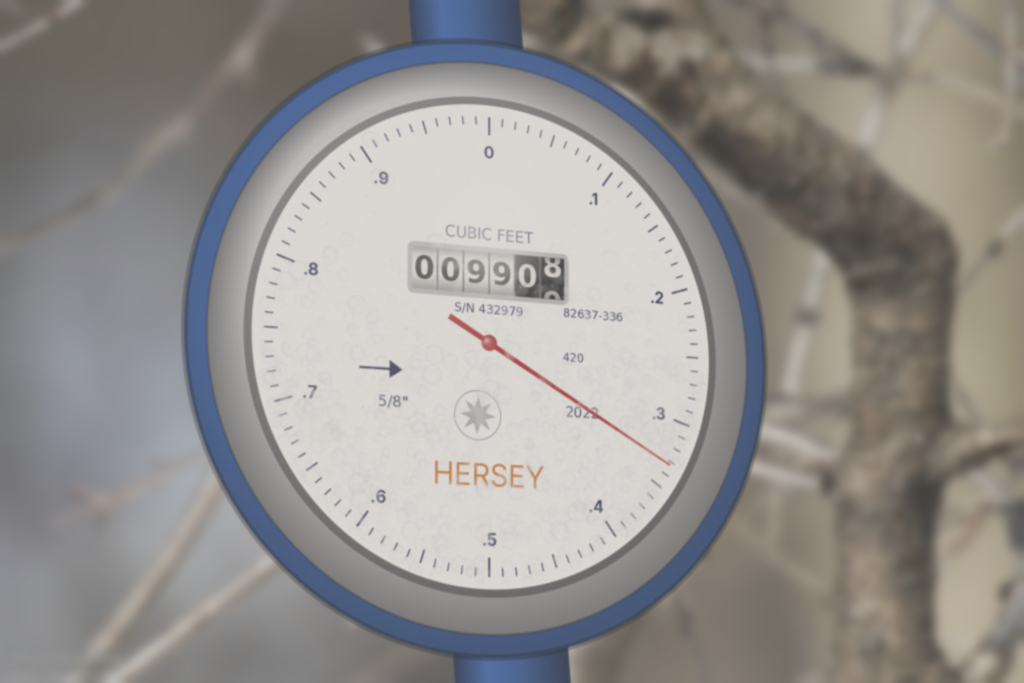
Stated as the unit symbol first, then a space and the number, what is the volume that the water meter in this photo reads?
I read ft³ 9908.33
